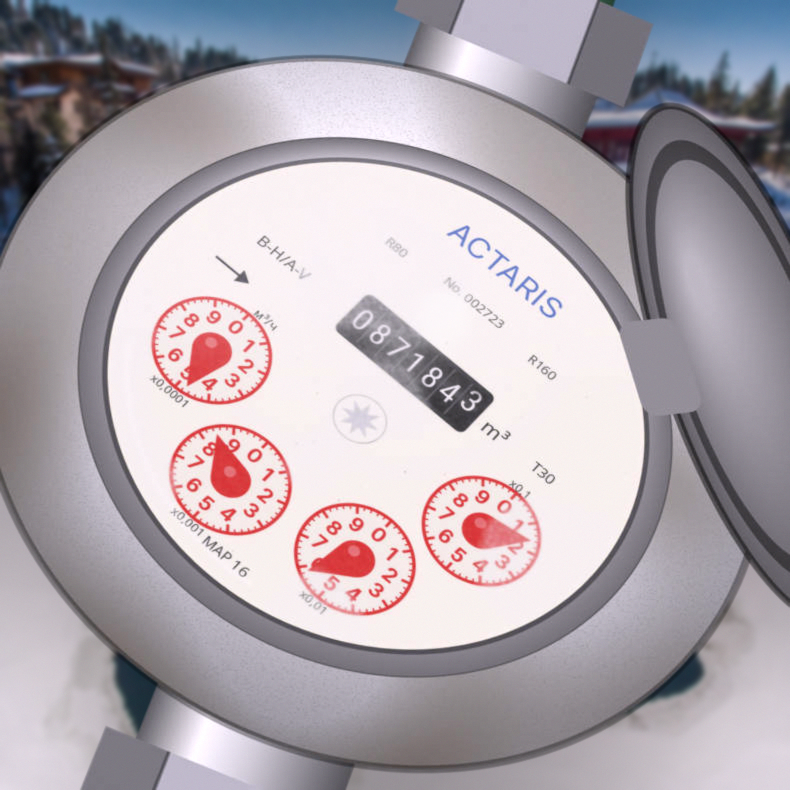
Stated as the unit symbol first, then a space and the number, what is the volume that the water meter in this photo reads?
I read m³ 871843.1584
